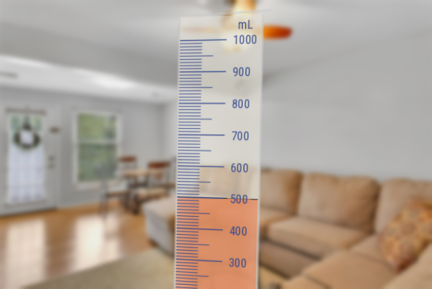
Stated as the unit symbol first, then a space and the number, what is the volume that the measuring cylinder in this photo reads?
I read mL 500
